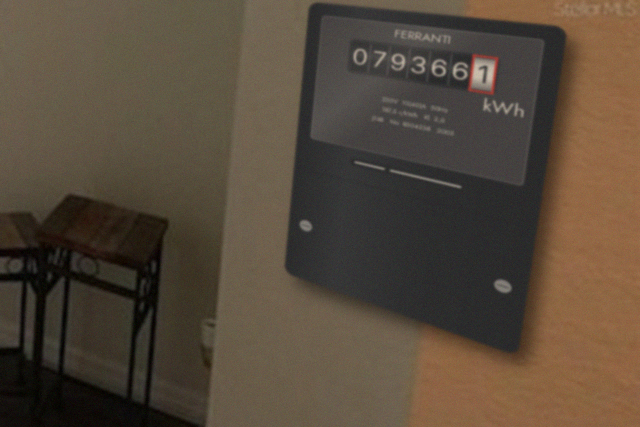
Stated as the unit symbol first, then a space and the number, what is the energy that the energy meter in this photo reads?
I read kWh 79366.1
